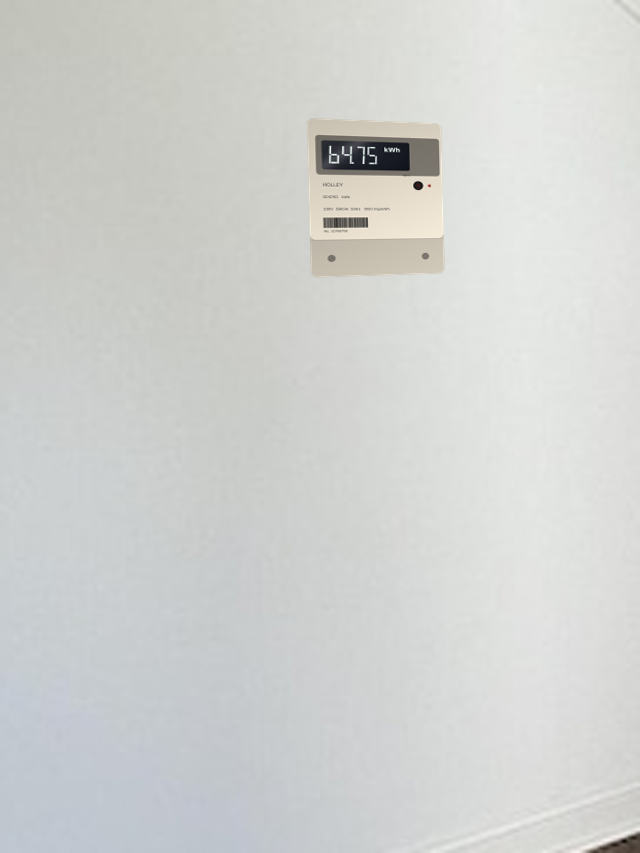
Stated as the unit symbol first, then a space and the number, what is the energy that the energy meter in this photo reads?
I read kWh 64.75
